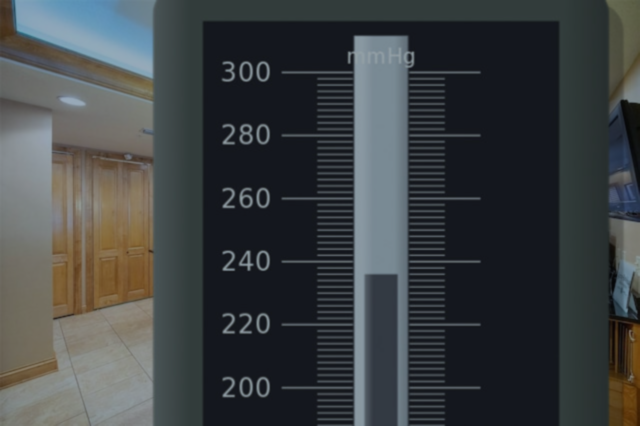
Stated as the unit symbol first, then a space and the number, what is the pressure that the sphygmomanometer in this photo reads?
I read mmHg 236
